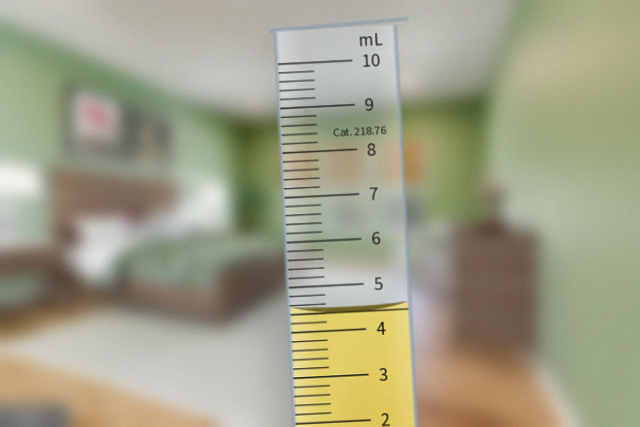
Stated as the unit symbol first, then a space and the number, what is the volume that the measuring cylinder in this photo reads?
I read mL 4.4
